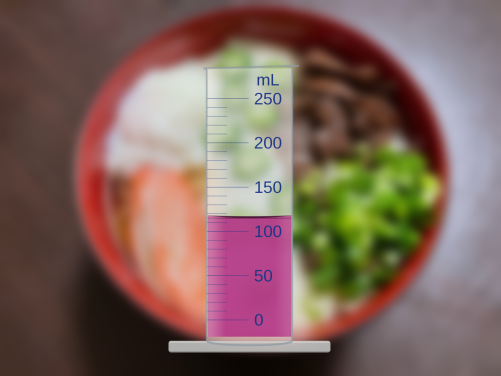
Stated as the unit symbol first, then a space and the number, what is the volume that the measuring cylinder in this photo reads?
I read mL 115
